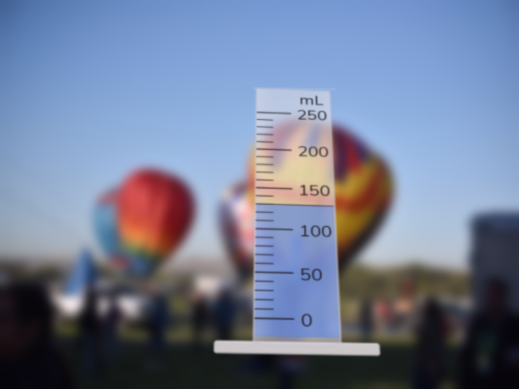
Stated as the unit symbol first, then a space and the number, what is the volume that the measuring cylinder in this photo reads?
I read mL 130
